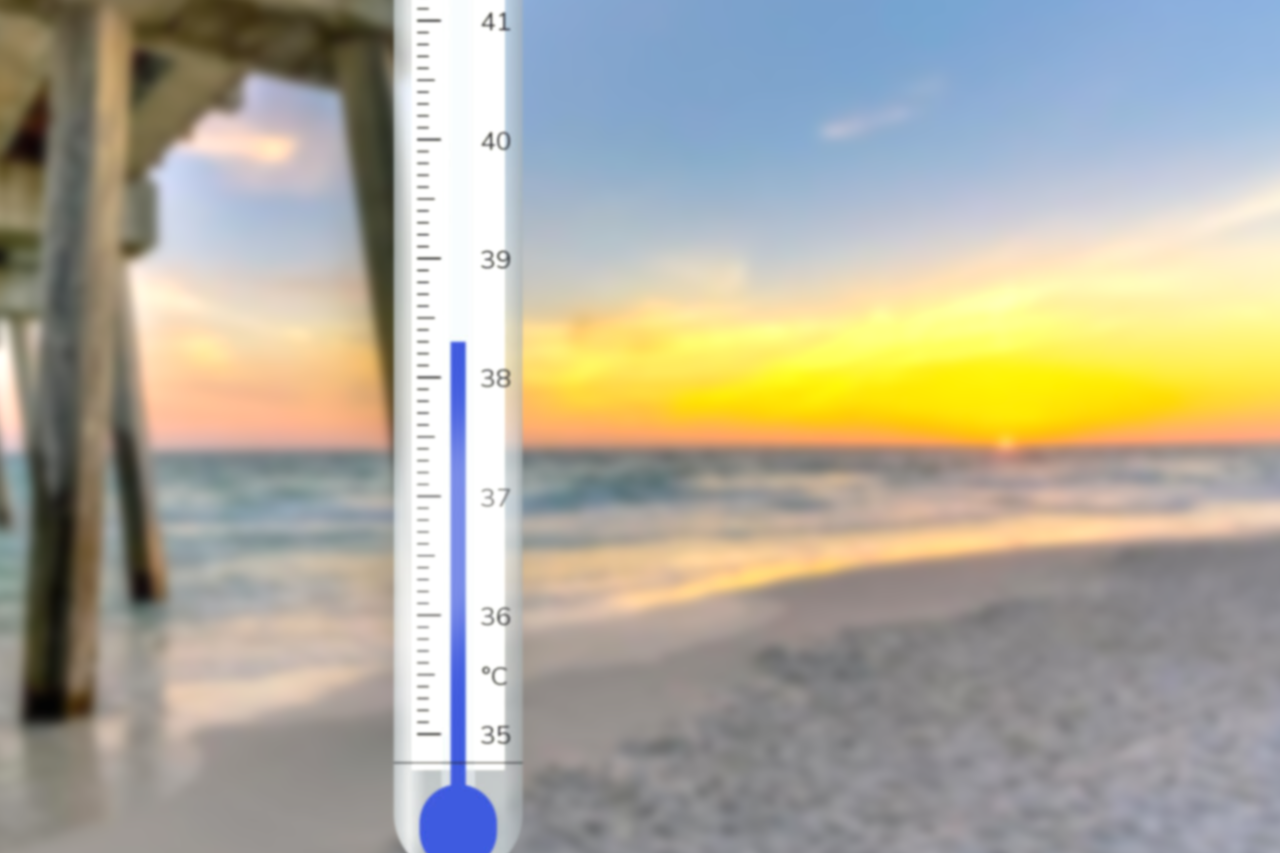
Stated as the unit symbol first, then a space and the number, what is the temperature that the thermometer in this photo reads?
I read °C 38.3
